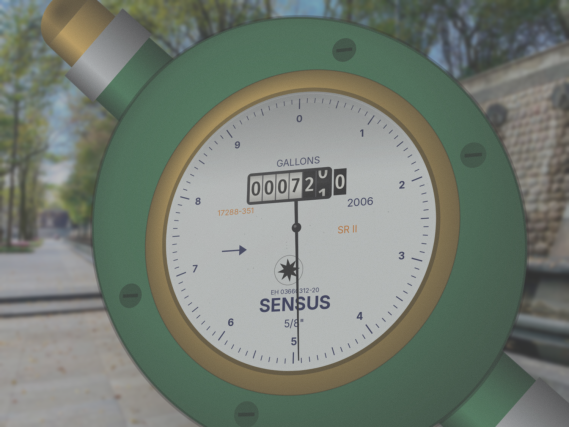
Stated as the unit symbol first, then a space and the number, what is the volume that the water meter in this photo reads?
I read gal 7204.9
